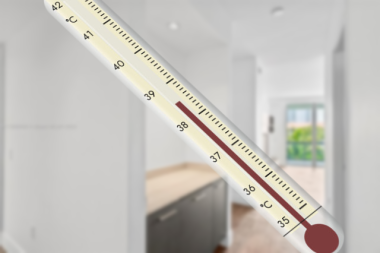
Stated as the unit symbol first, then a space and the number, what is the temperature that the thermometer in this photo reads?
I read °C 38.5
